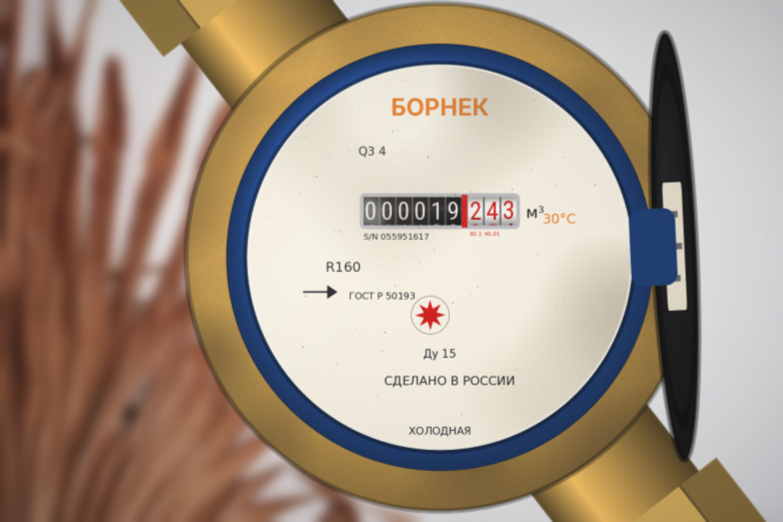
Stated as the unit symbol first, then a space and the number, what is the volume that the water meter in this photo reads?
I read m³ 19.243
